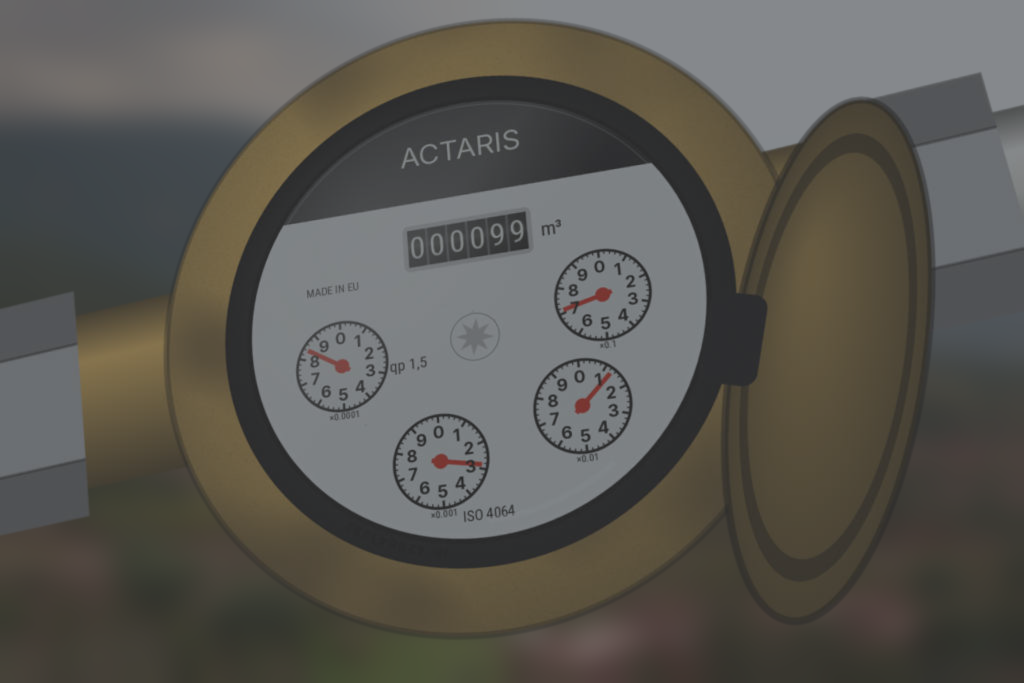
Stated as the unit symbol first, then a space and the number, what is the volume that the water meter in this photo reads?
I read m³ 99.7128
